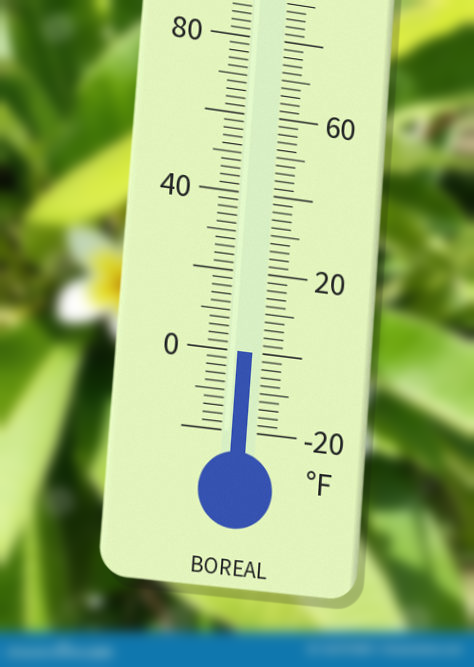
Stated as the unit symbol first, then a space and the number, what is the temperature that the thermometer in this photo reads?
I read °F 0
